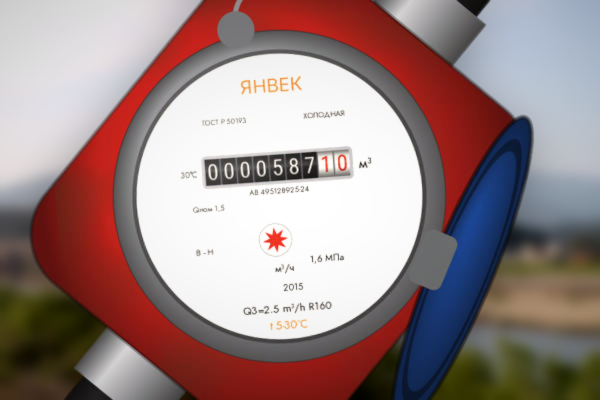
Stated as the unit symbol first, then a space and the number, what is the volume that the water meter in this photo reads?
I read m³ 587.10
